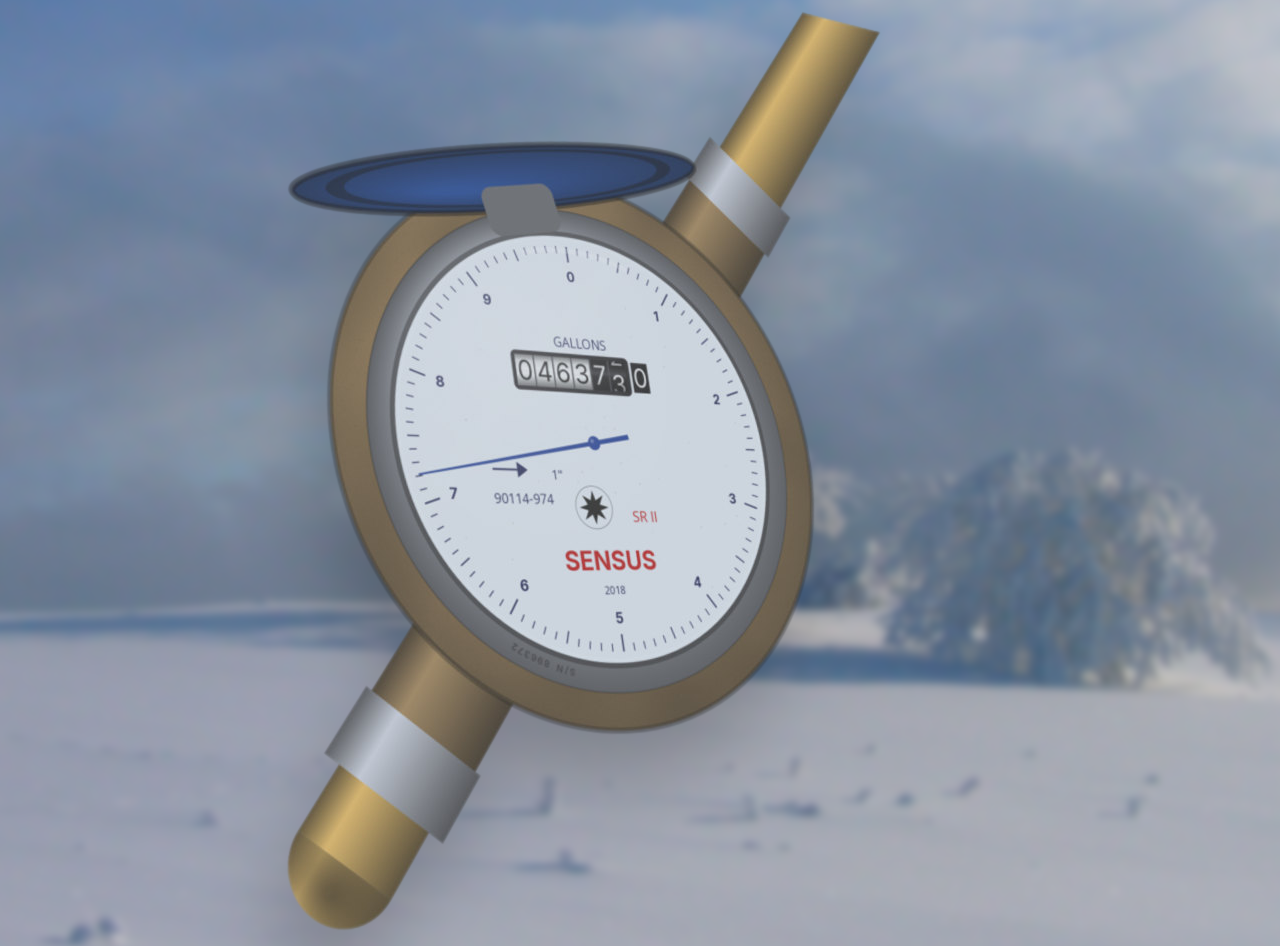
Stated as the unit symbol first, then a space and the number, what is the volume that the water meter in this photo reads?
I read gal 463727.2
